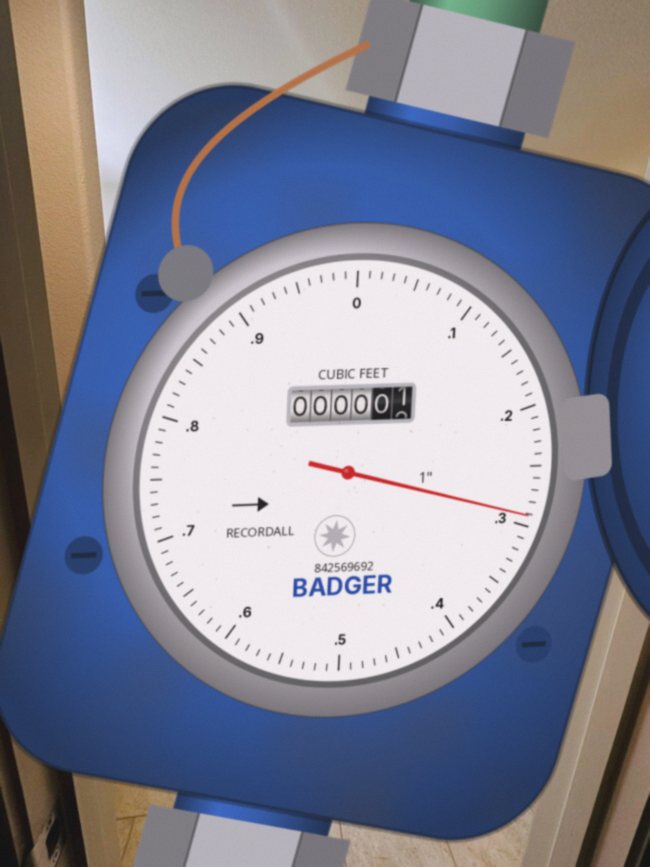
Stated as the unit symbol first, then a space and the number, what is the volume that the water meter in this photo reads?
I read ft³ 1.29
